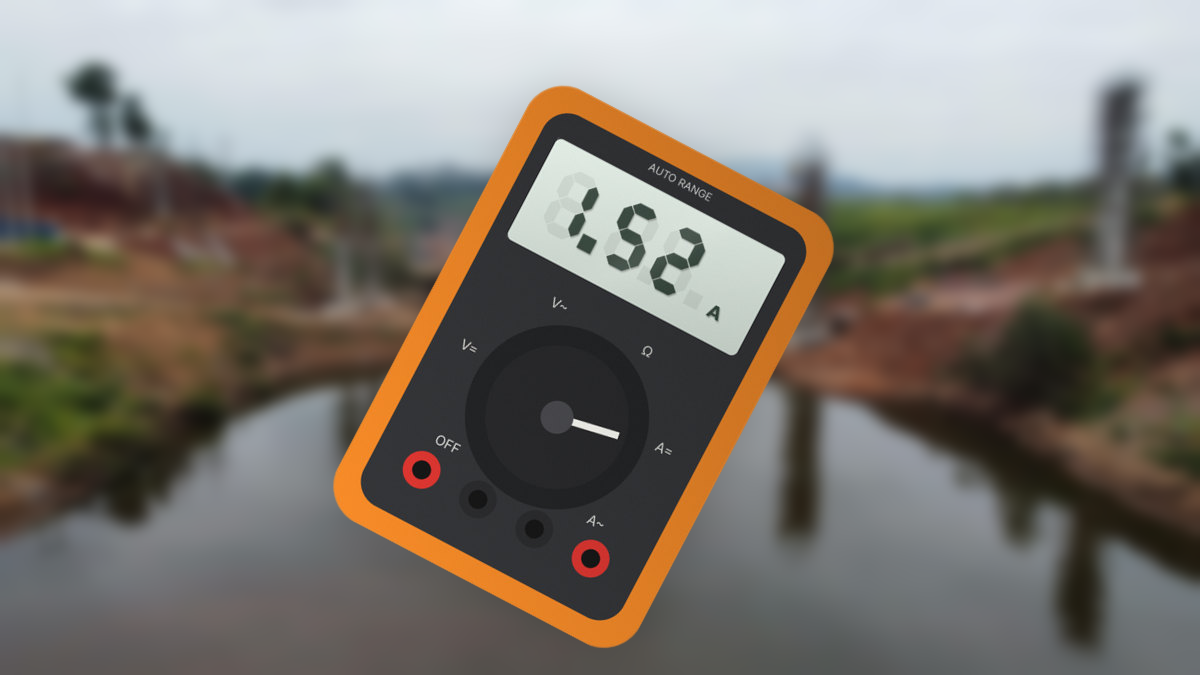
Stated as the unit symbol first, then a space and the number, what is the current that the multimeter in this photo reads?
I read A 1.52
